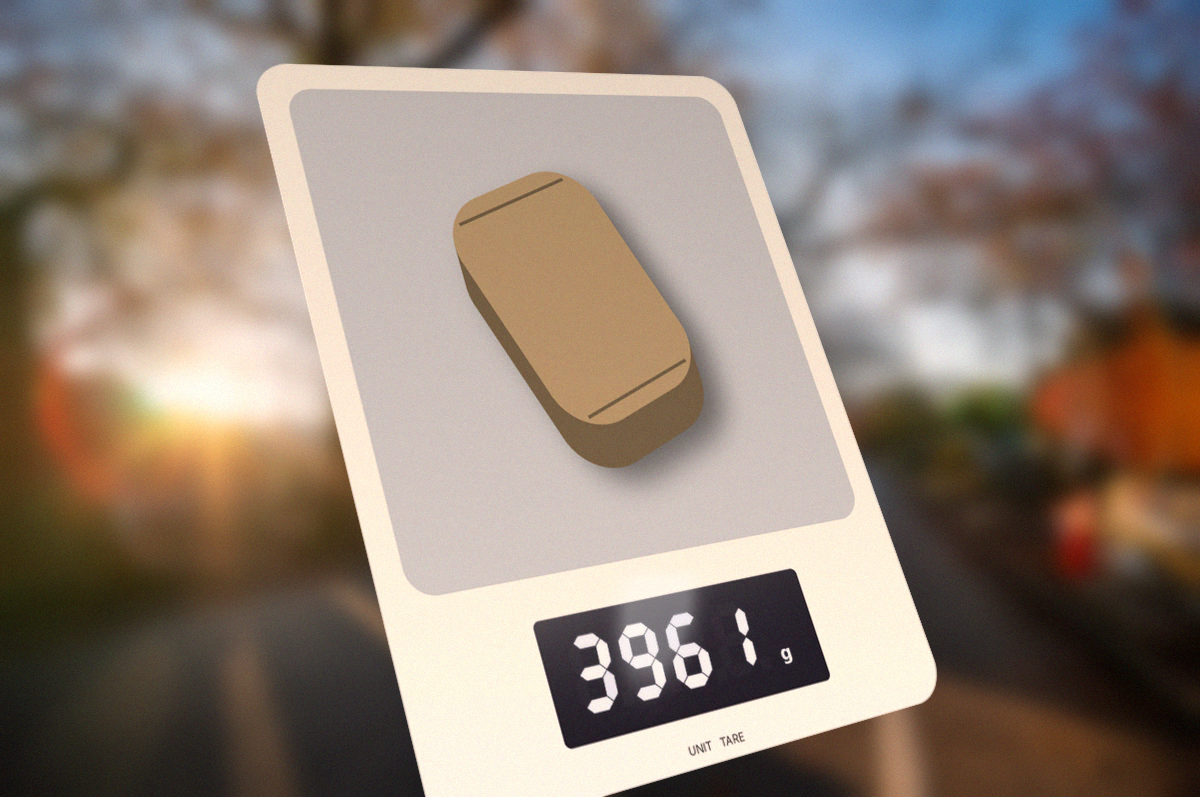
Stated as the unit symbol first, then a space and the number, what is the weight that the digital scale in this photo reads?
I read g 3961
